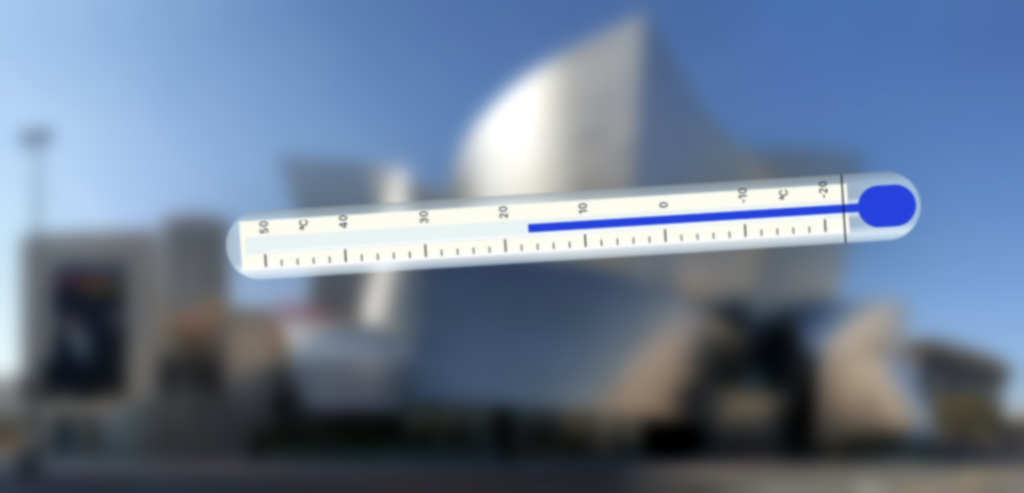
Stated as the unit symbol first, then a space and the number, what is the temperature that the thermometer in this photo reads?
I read °C 17
